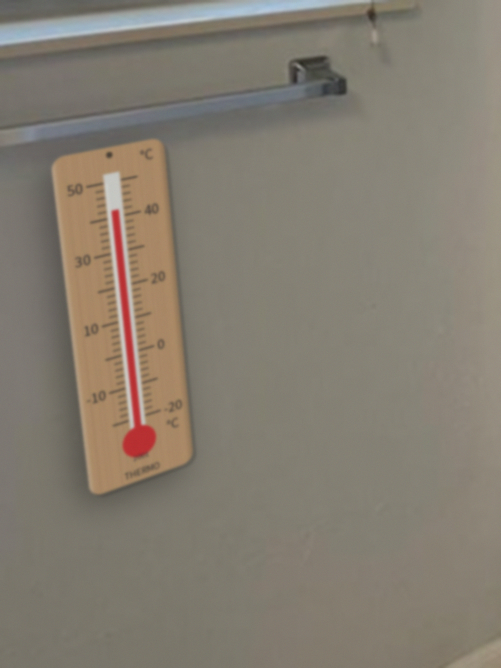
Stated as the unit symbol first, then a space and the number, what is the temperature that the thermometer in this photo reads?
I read °C 42
